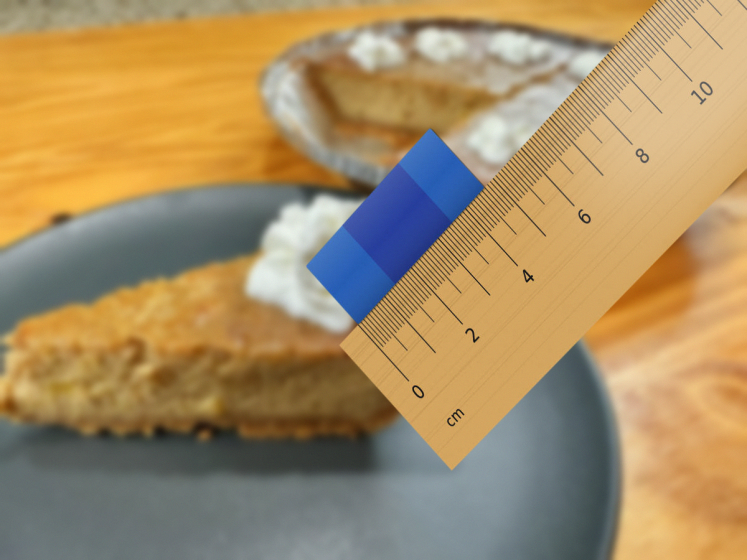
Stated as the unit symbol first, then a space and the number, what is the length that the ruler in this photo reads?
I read cm 4.7
